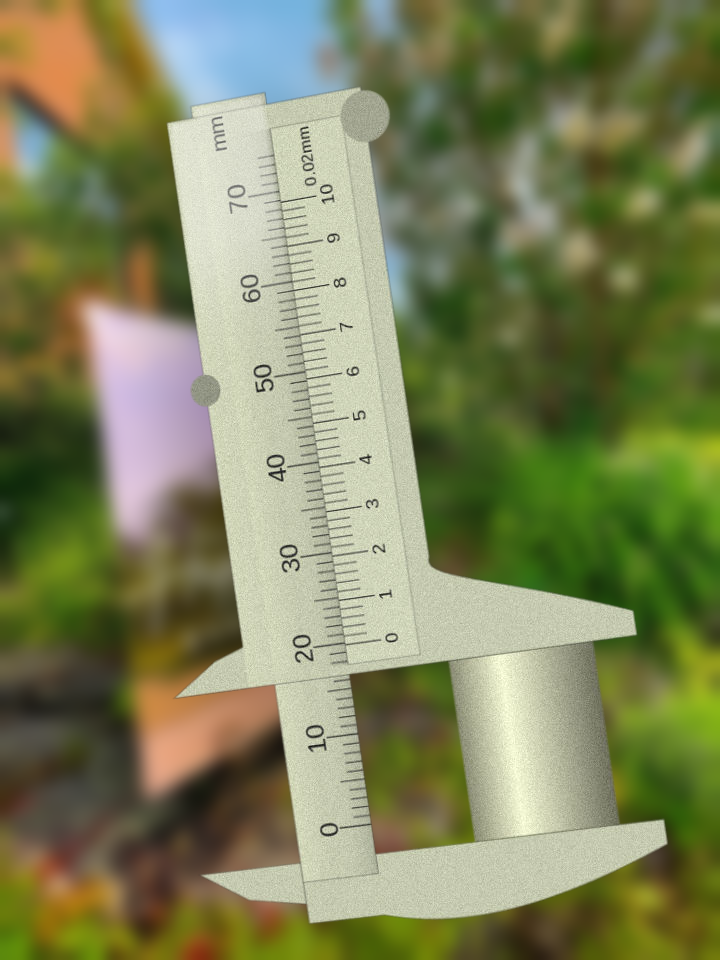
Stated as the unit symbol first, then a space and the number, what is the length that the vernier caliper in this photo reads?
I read mm 19.8
